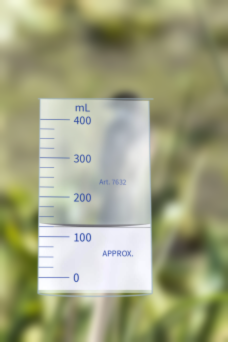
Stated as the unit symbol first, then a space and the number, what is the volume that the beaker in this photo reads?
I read mL 125
